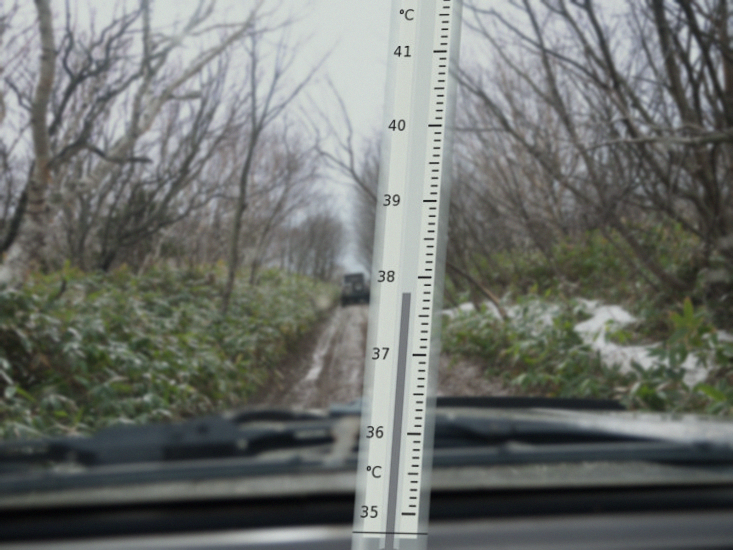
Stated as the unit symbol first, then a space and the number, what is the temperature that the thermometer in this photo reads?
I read °C 37.8
